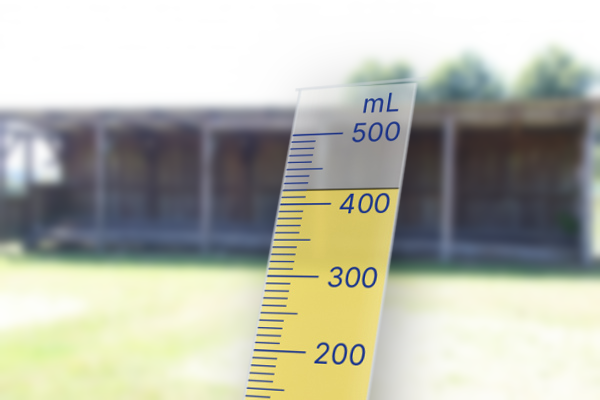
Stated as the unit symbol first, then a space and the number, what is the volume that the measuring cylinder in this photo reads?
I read mL 420
